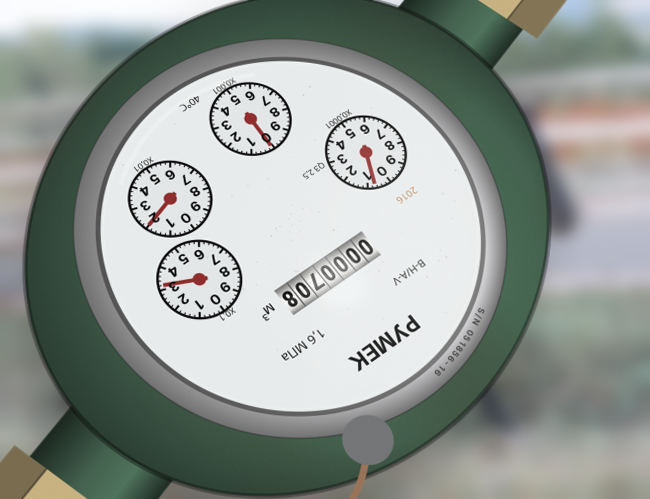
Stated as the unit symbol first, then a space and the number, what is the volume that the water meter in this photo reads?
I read m³ 708.3200
